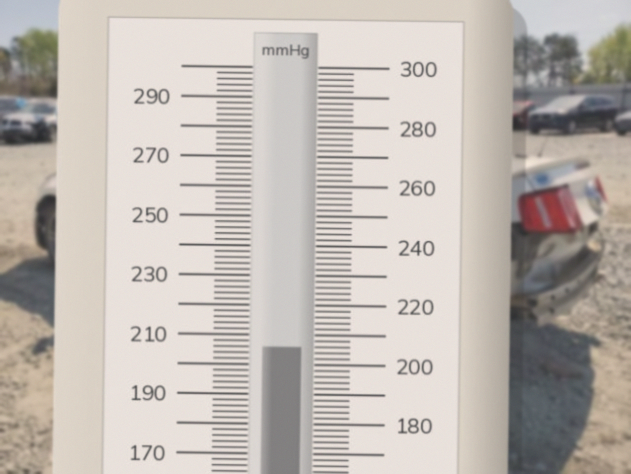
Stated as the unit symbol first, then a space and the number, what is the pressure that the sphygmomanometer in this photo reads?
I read mmHg 206
